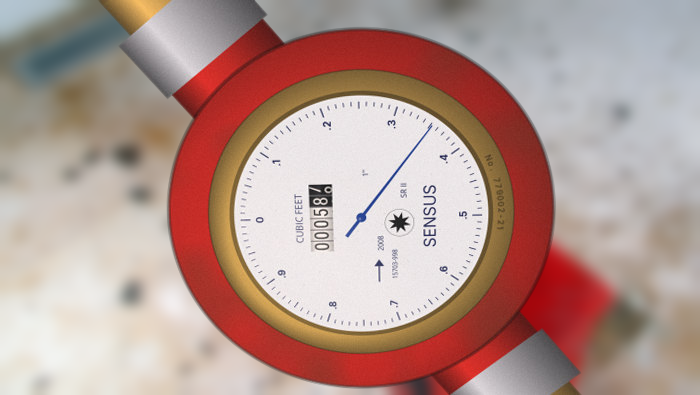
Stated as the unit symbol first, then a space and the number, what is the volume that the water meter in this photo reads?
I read ft³ 587.35
